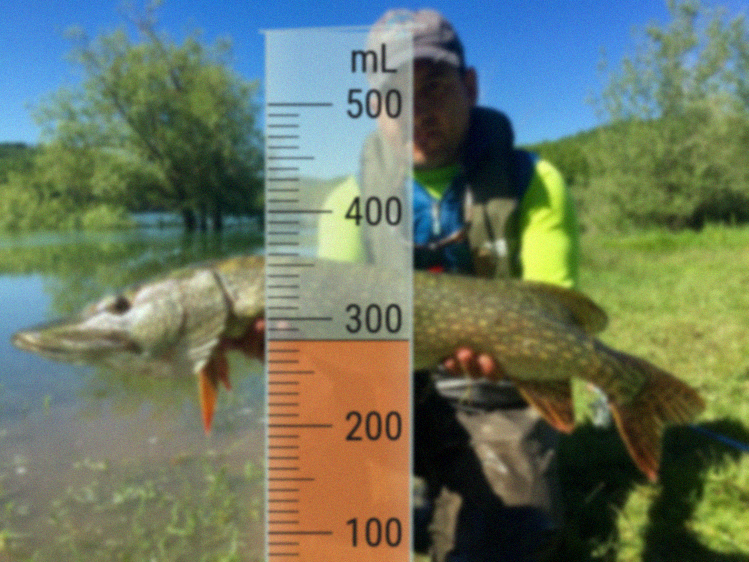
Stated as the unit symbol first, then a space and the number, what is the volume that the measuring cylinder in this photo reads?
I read mL 280
